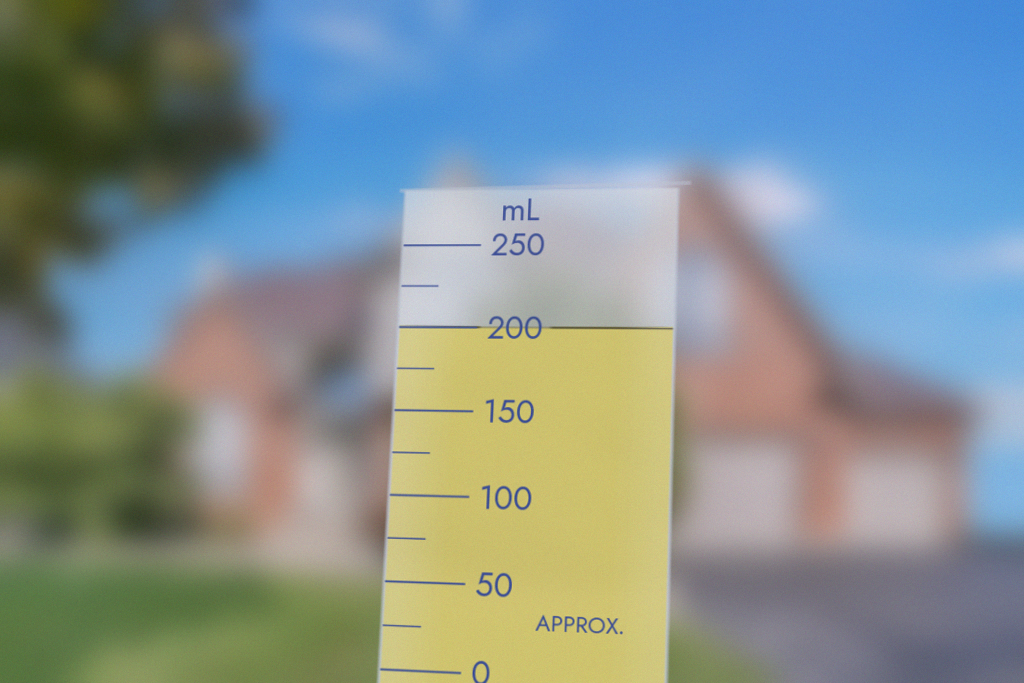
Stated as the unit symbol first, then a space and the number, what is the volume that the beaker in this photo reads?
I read mL 200
